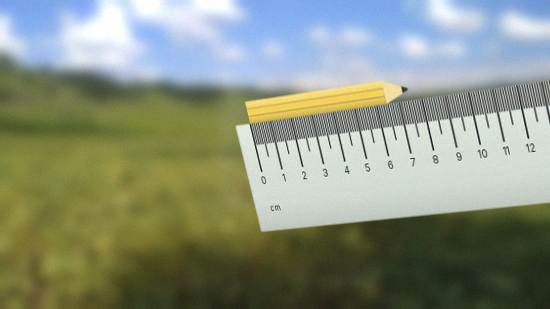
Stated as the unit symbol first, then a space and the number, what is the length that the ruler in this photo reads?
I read cm 7.5
